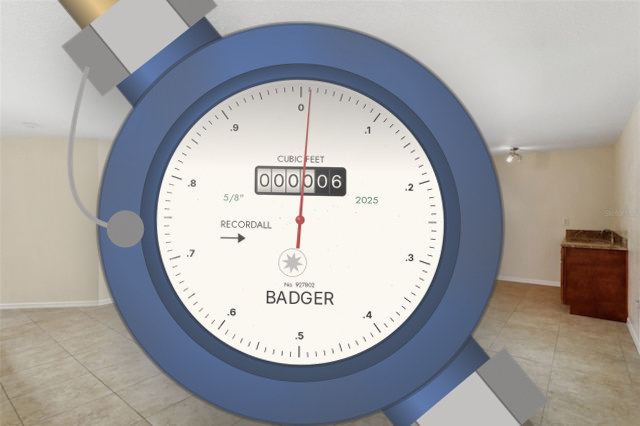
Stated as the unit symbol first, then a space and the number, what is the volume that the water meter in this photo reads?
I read ft³ 6.01
